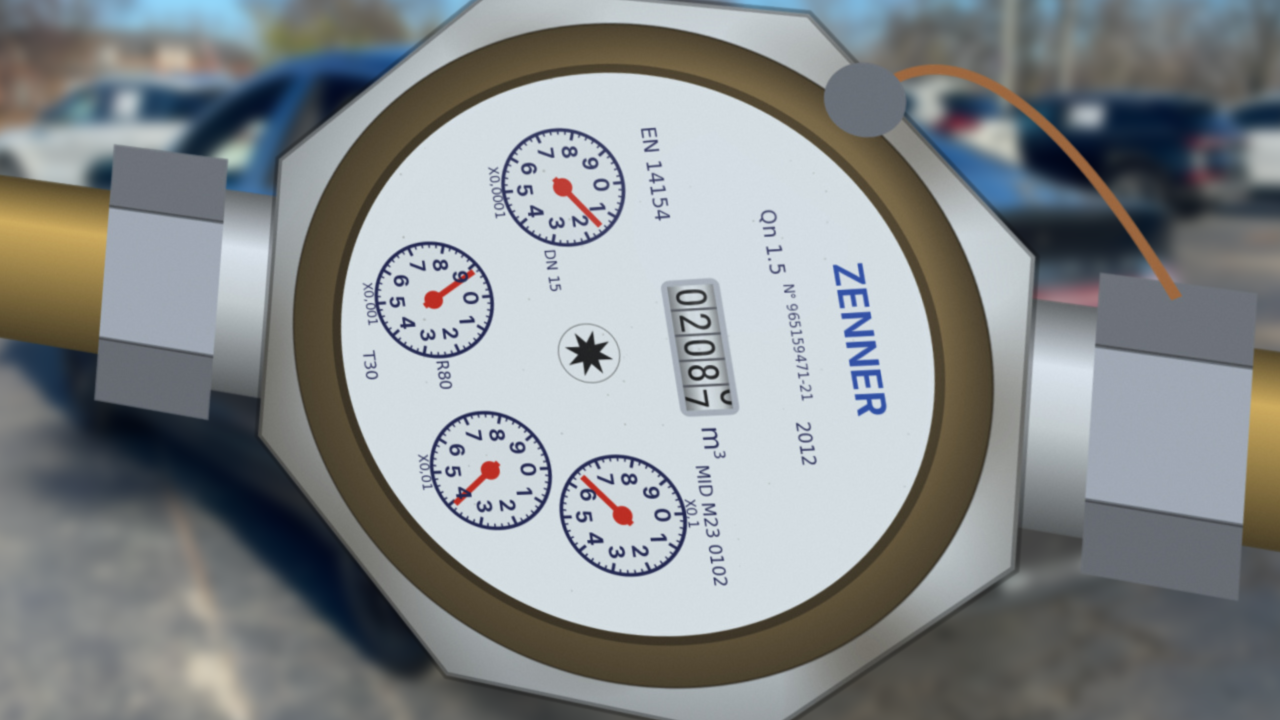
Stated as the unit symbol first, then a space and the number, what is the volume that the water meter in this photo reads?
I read m³ 2086.6391
